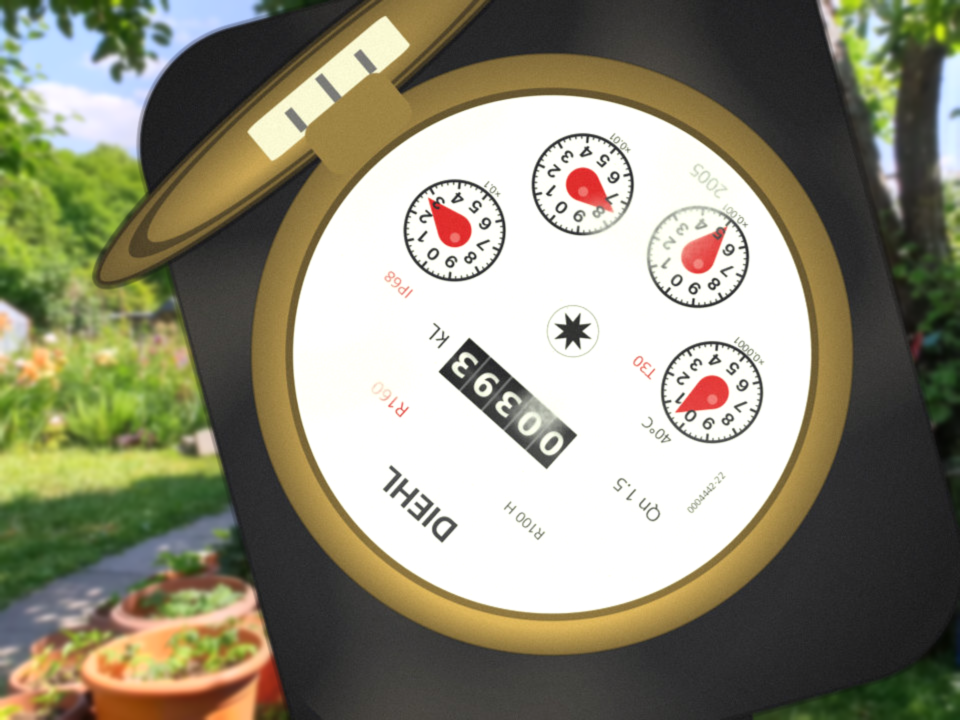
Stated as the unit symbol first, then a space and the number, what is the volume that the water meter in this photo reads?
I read kL 393.2750
